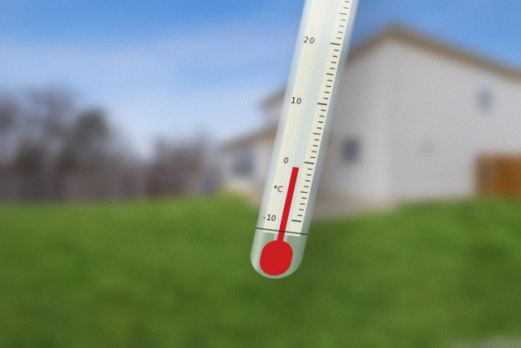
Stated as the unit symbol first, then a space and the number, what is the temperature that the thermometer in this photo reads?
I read °C -1
